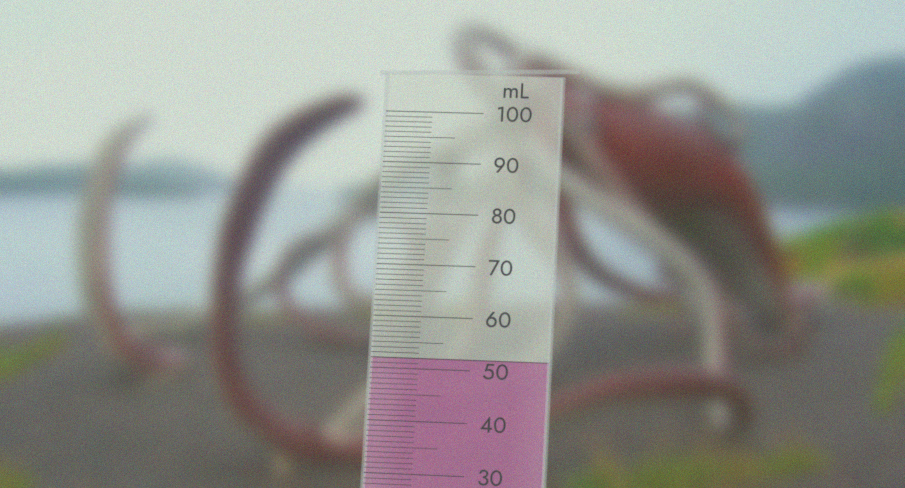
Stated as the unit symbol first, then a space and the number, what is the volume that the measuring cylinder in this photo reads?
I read mL 52
